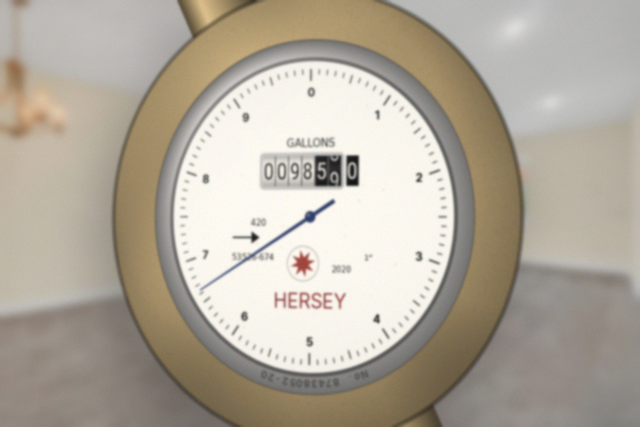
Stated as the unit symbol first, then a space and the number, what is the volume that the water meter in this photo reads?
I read gal 98586.6
